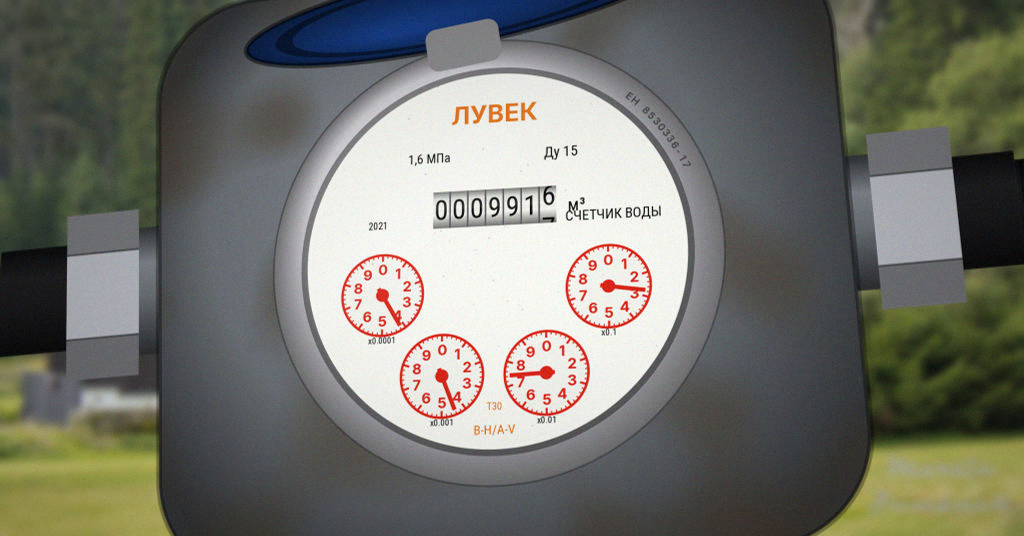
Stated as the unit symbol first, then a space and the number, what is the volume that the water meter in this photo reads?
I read m³ 9916.2744
